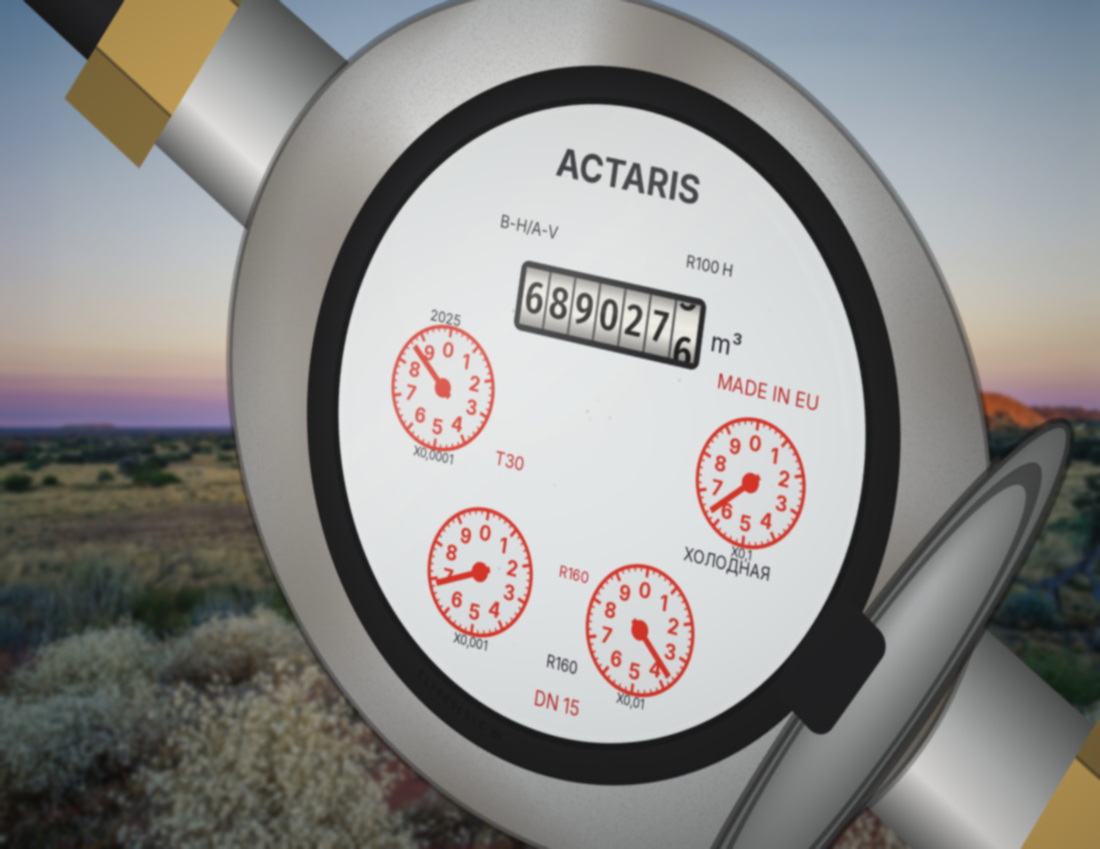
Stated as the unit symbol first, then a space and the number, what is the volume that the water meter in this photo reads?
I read m³ 6890275.6368
